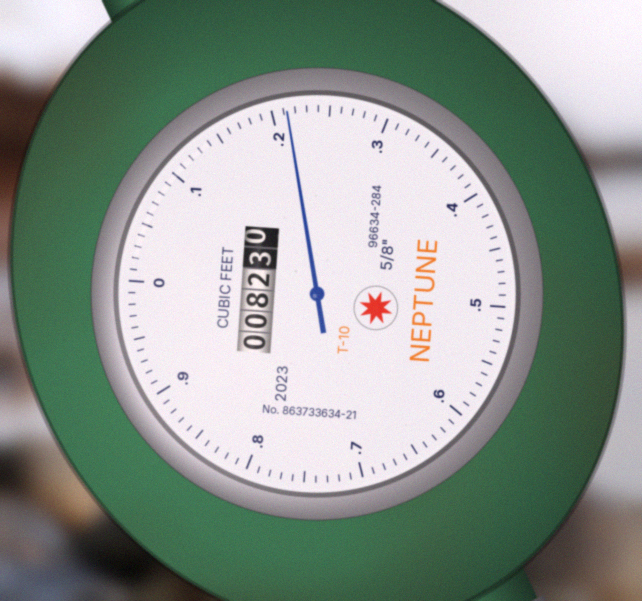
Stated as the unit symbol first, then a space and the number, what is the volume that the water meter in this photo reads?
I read ft³ 8230.21
